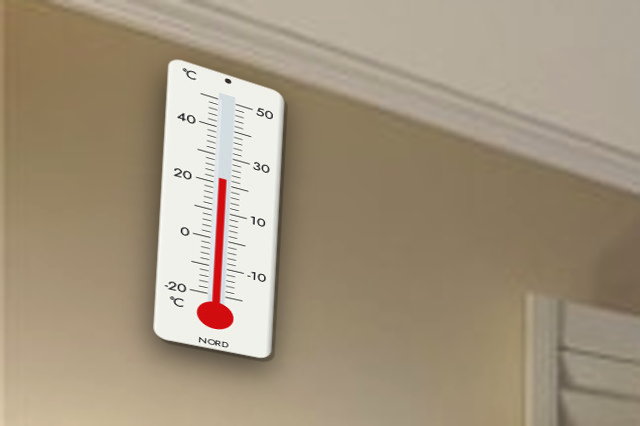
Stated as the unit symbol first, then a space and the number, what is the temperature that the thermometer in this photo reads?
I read °C 22
